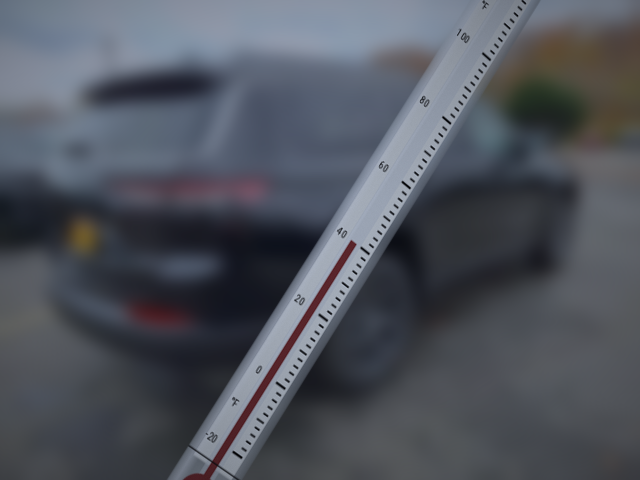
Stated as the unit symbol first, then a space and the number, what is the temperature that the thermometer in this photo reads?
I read °F 40
